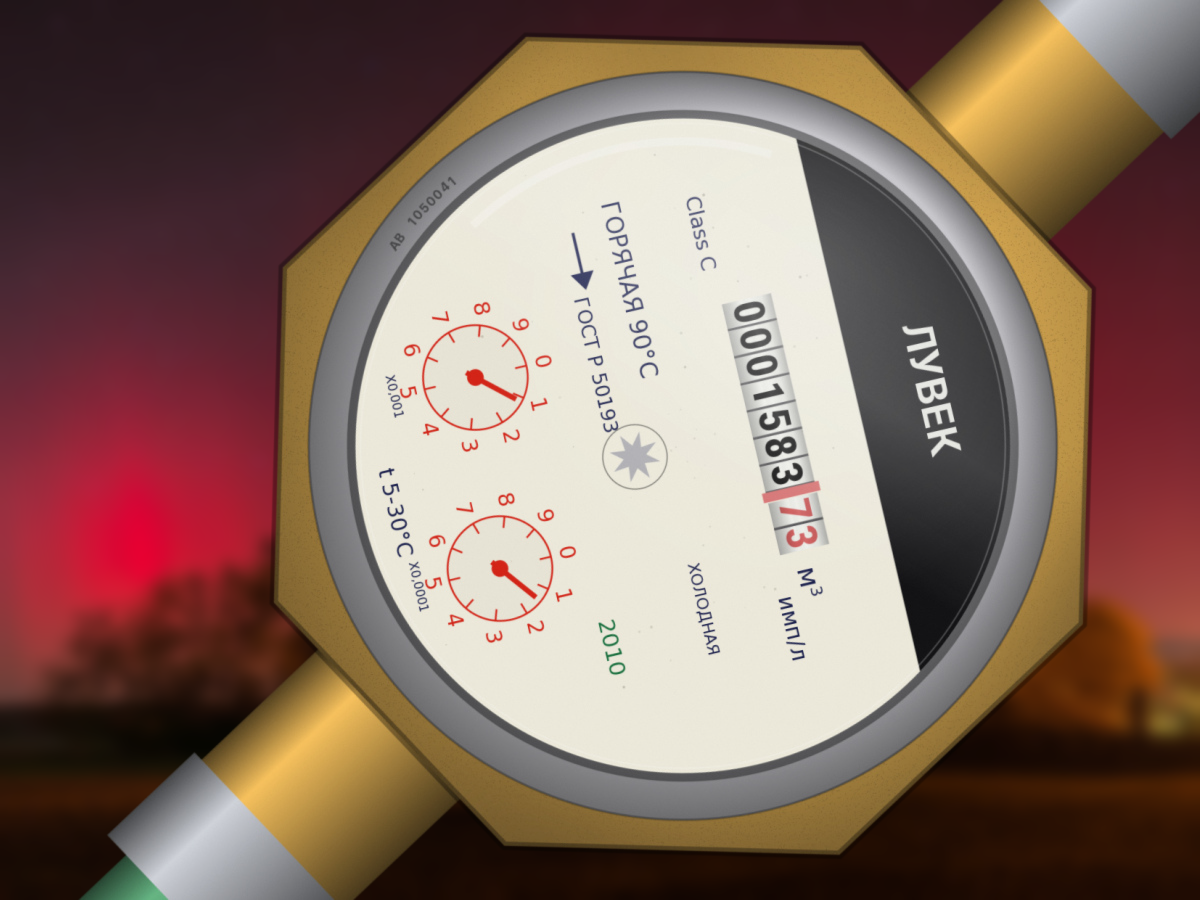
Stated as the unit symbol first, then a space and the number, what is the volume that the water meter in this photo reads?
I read m³ 1583.7311
